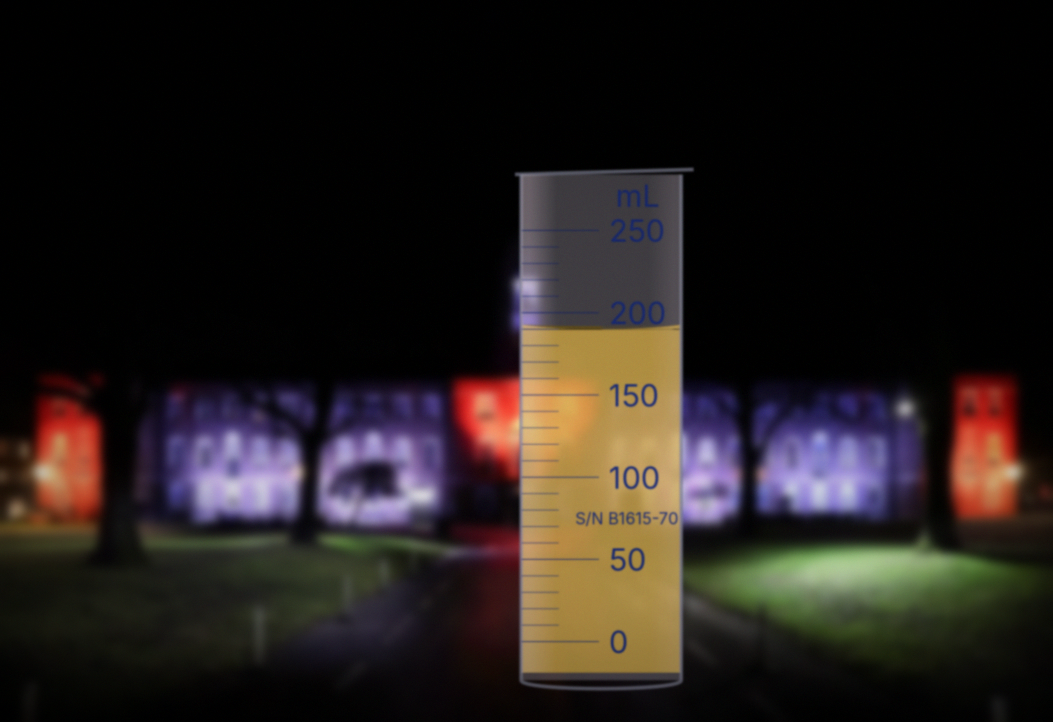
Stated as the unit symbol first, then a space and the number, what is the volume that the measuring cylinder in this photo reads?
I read mL 190
